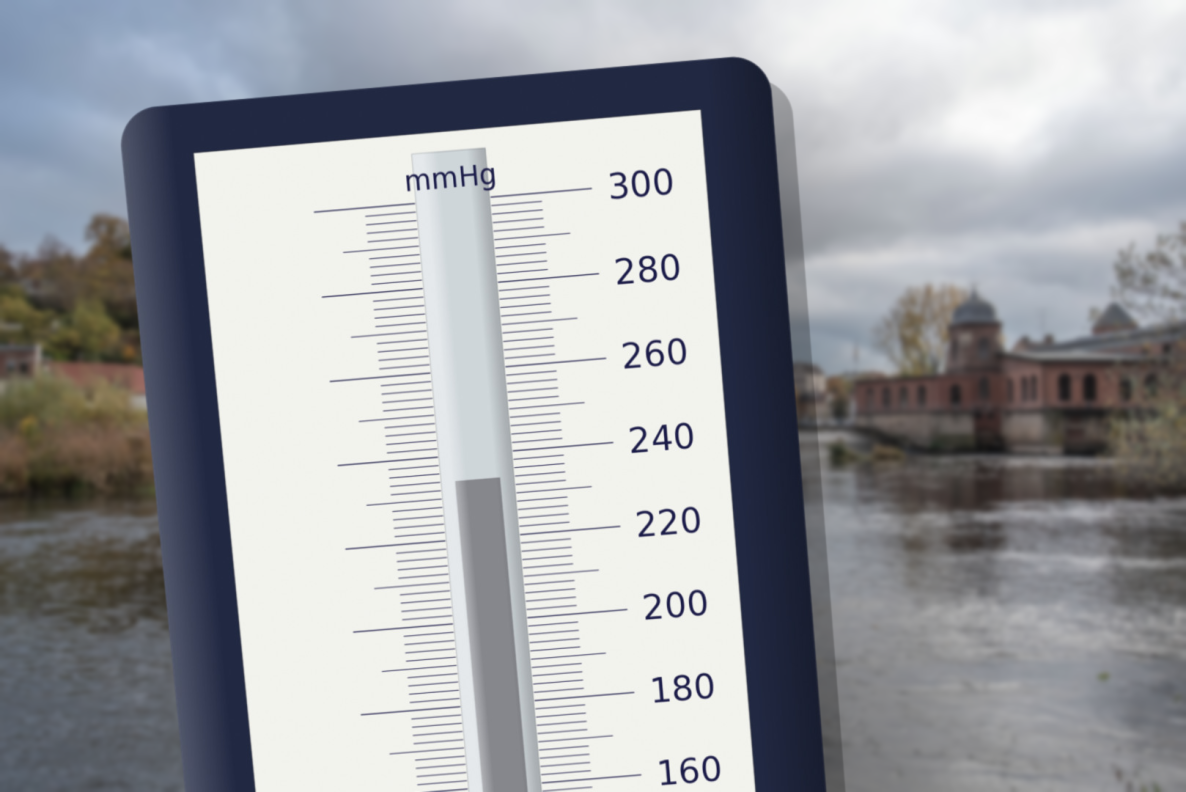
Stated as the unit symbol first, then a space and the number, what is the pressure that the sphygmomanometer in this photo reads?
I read mmHg 234
